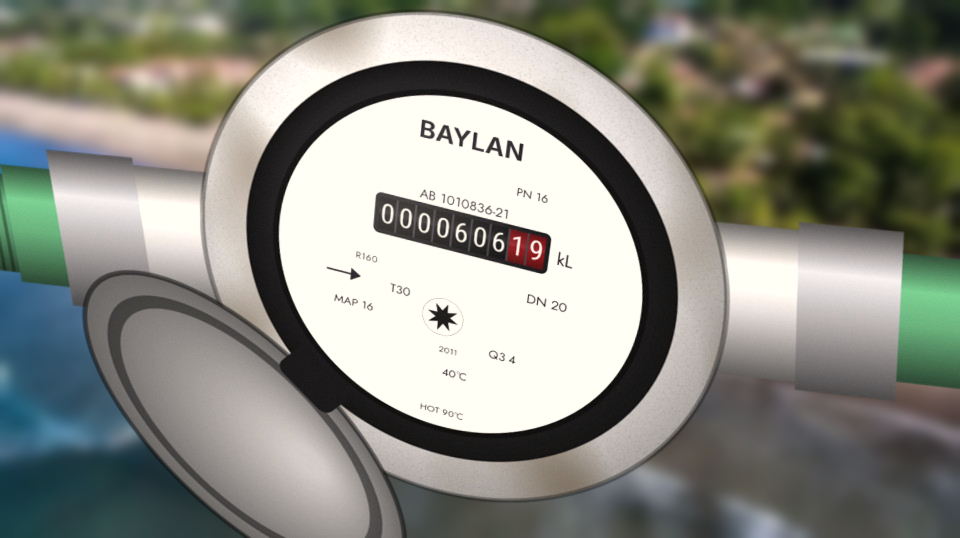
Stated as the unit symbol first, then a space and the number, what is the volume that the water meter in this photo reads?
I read kL 606.19
